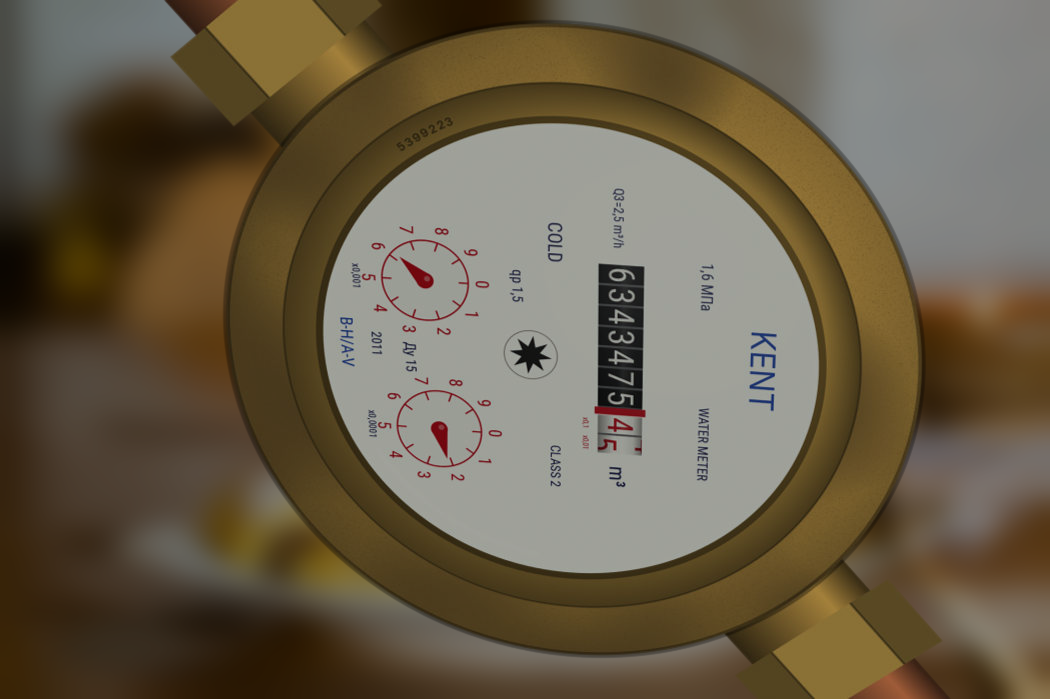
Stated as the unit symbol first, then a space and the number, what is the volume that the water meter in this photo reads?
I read m³ 6343475.4462
